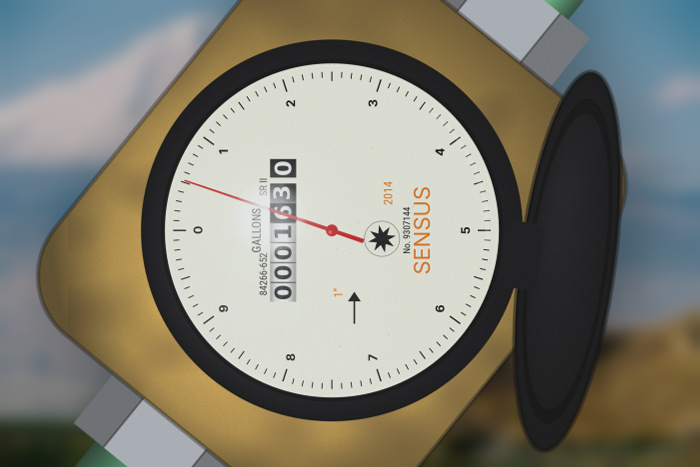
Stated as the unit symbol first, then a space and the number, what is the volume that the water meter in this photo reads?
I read gal 1630.5
